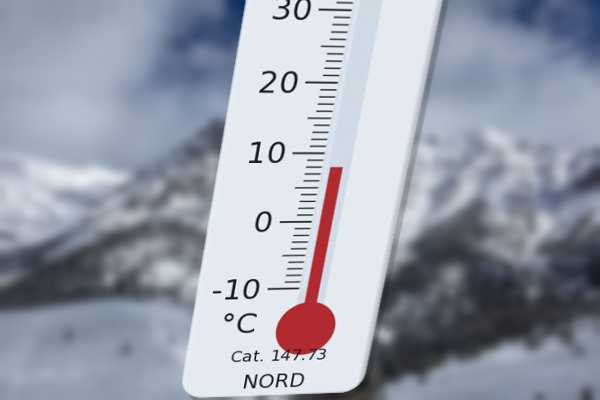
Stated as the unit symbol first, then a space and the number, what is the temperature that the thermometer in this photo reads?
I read °C 8
